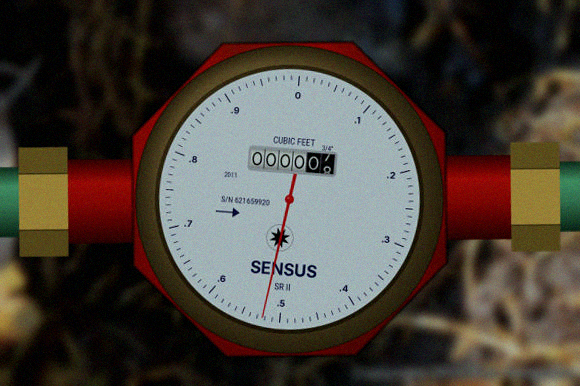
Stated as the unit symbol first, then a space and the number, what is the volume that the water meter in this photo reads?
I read ft³ 7.52
